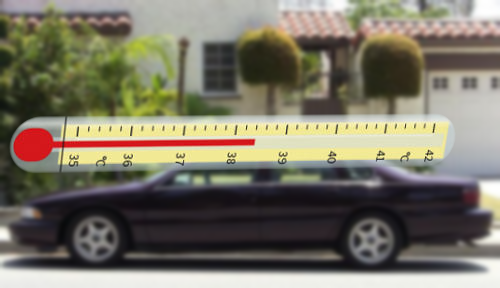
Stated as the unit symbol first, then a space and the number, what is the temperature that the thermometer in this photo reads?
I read °C 38.4
